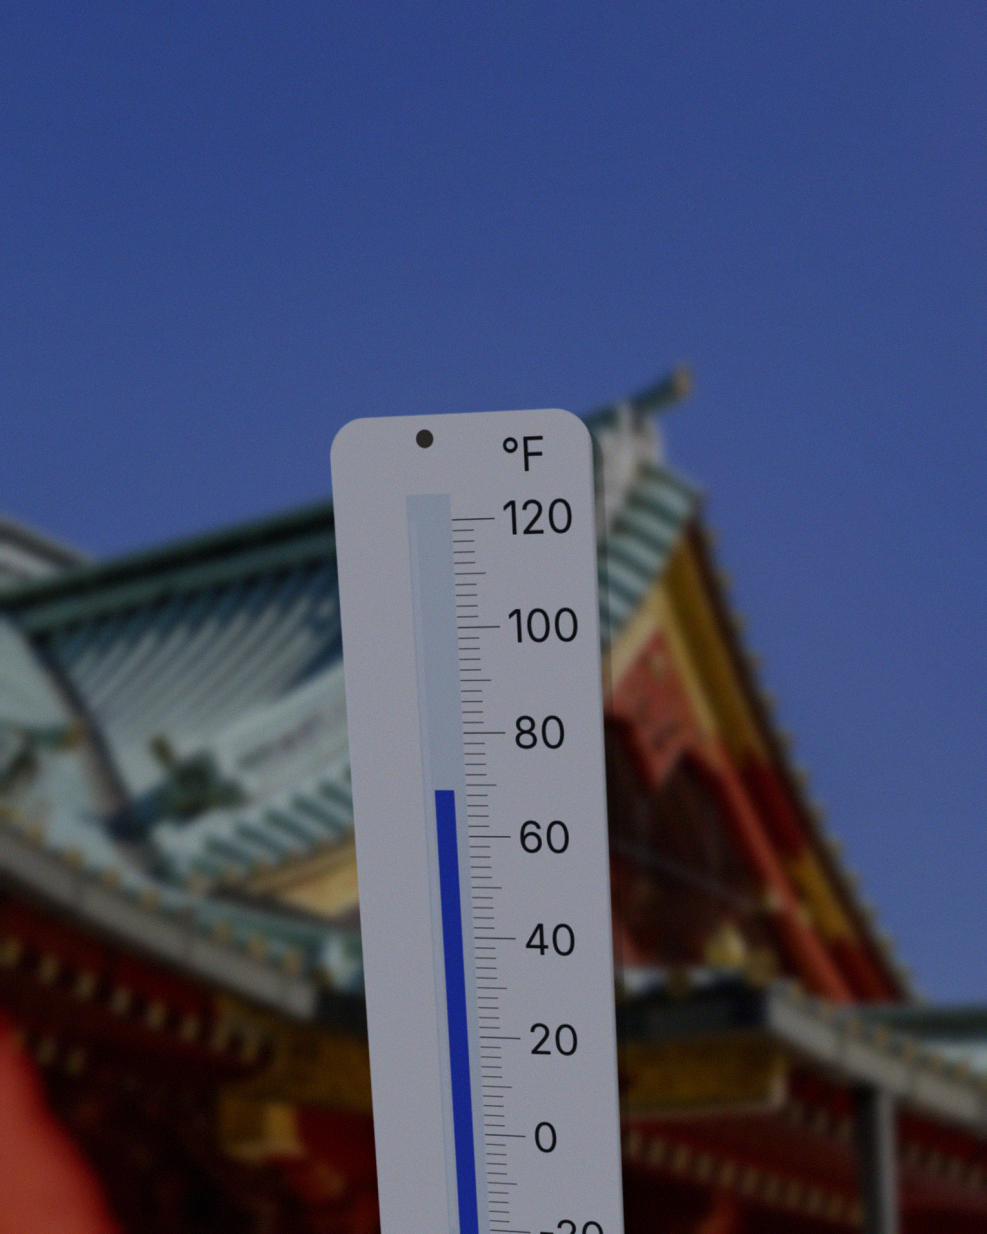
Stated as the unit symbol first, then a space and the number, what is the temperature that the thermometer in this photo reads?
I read °F 69
